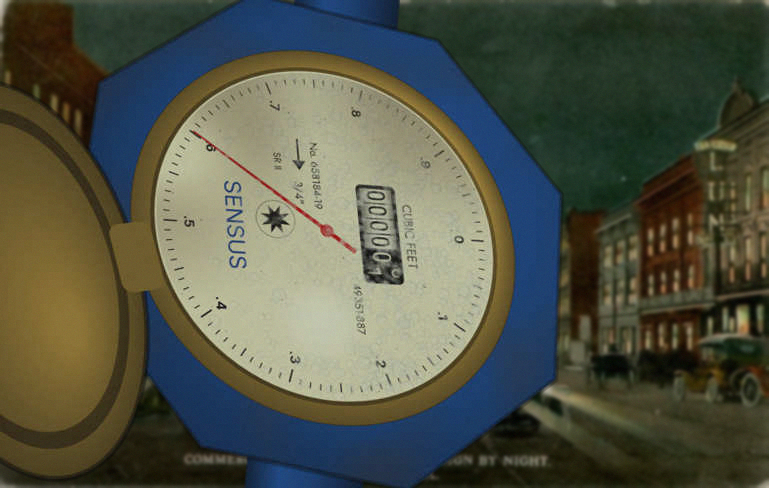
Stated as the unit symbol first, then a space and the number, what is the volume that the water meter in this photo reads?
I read ft³ 0.60
